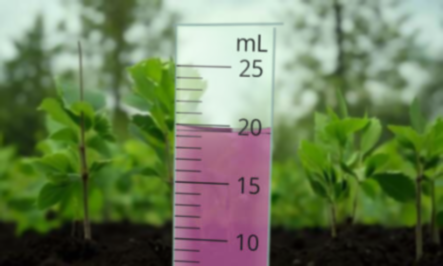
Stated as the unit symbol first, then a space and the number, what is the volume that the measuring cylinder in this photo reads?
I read mL 19.5
